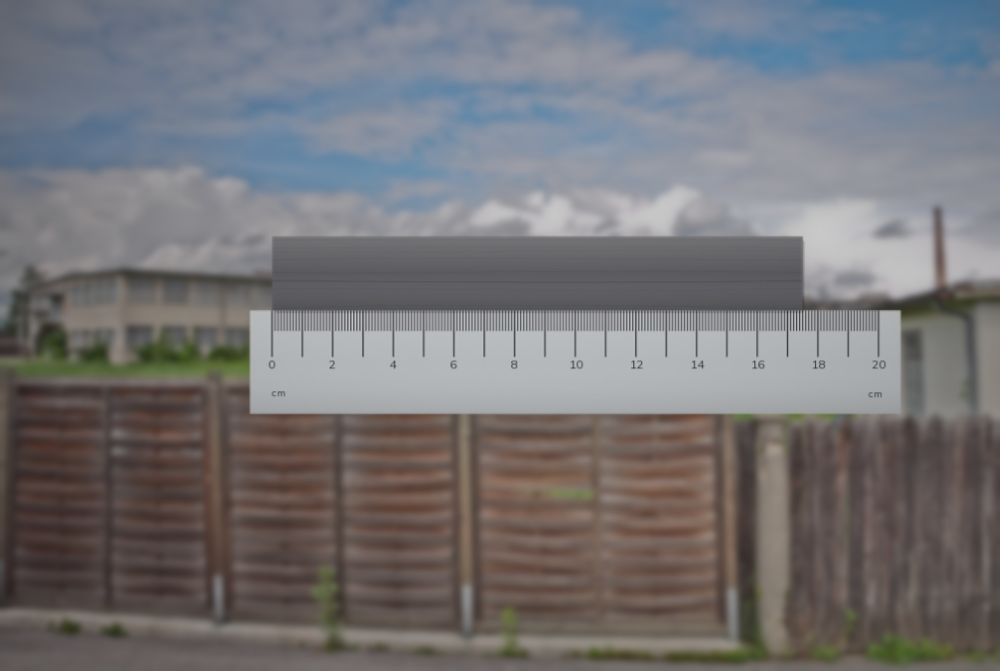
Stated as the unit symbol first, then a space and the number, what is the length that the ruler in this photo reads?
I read cm 17.5
